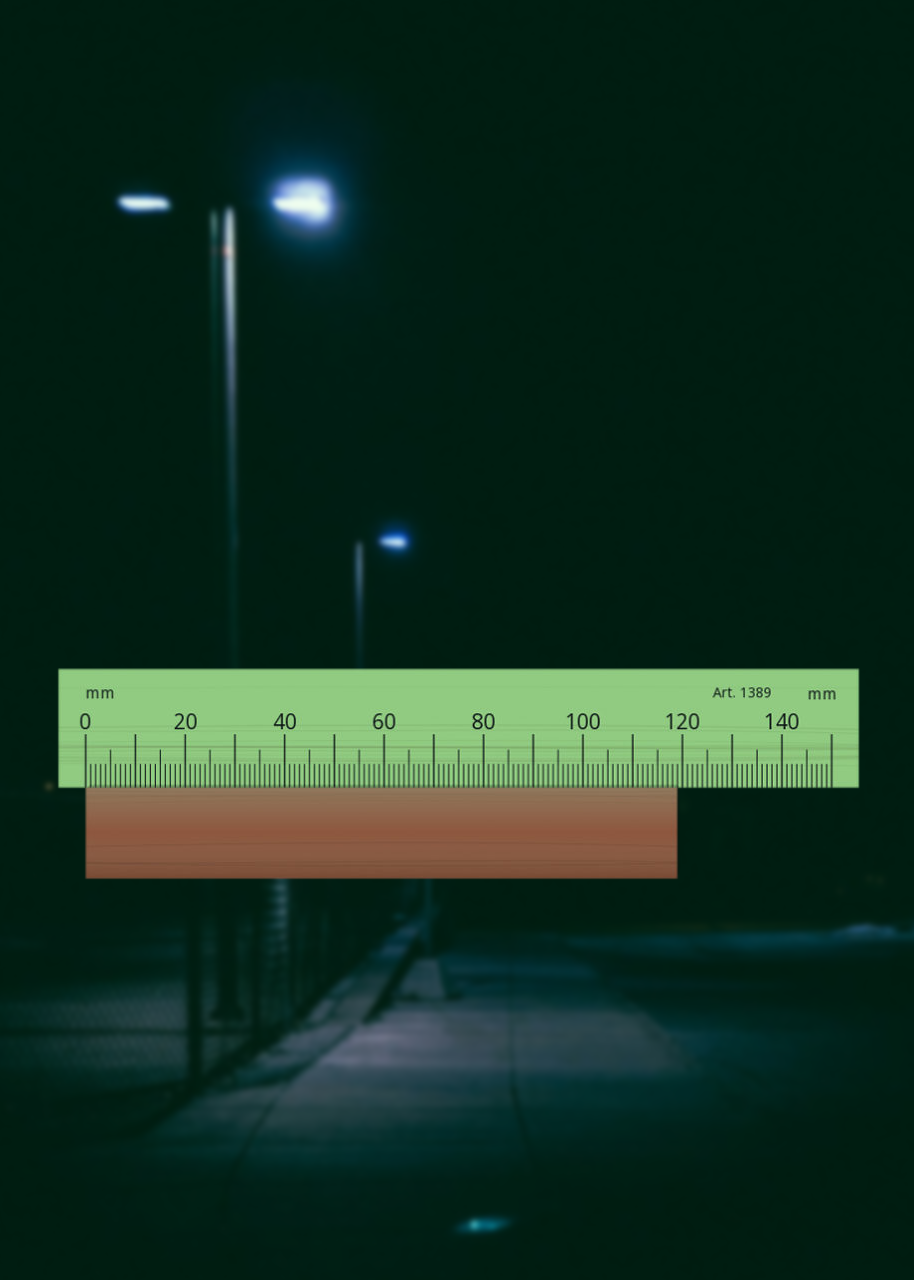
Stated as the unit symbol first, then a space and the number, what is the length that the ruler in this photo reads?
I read mm 119
